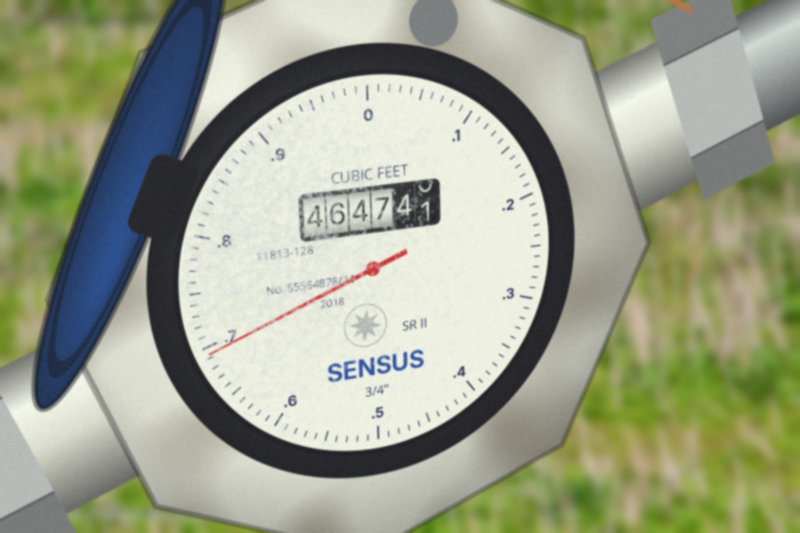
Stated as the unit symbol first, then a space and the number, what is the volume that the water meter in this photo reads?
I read ft³ 464740.69
